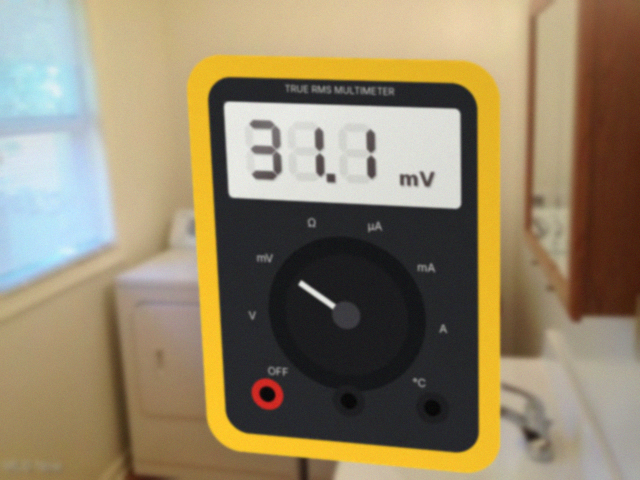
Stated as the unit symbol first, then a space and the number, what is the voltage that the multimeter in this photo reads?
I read mV 31.1
